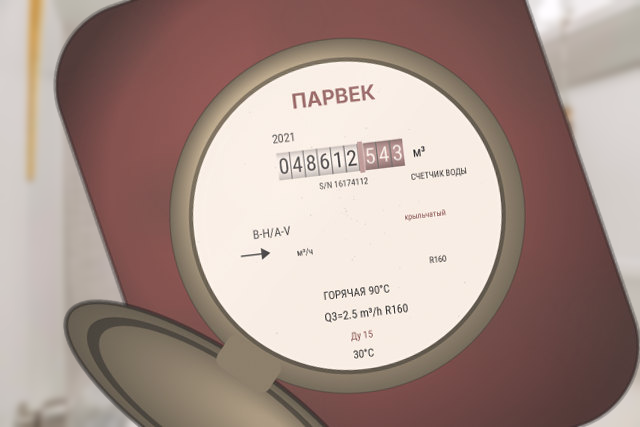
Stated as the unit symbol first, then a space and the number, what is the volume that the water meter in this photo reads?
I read m³ 48612.543
